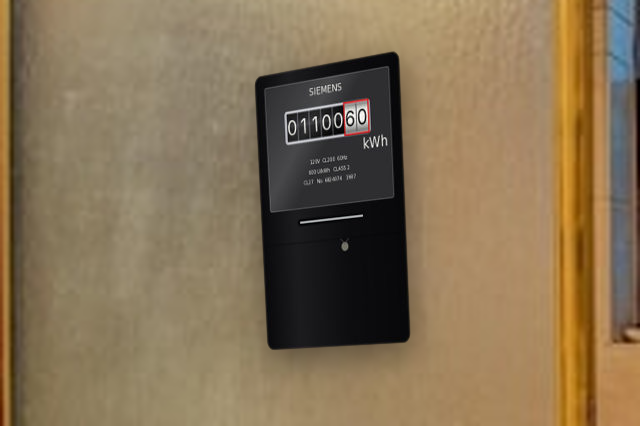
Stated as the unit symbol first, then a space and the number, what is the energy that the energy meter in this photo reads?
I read kWh 1100.60
